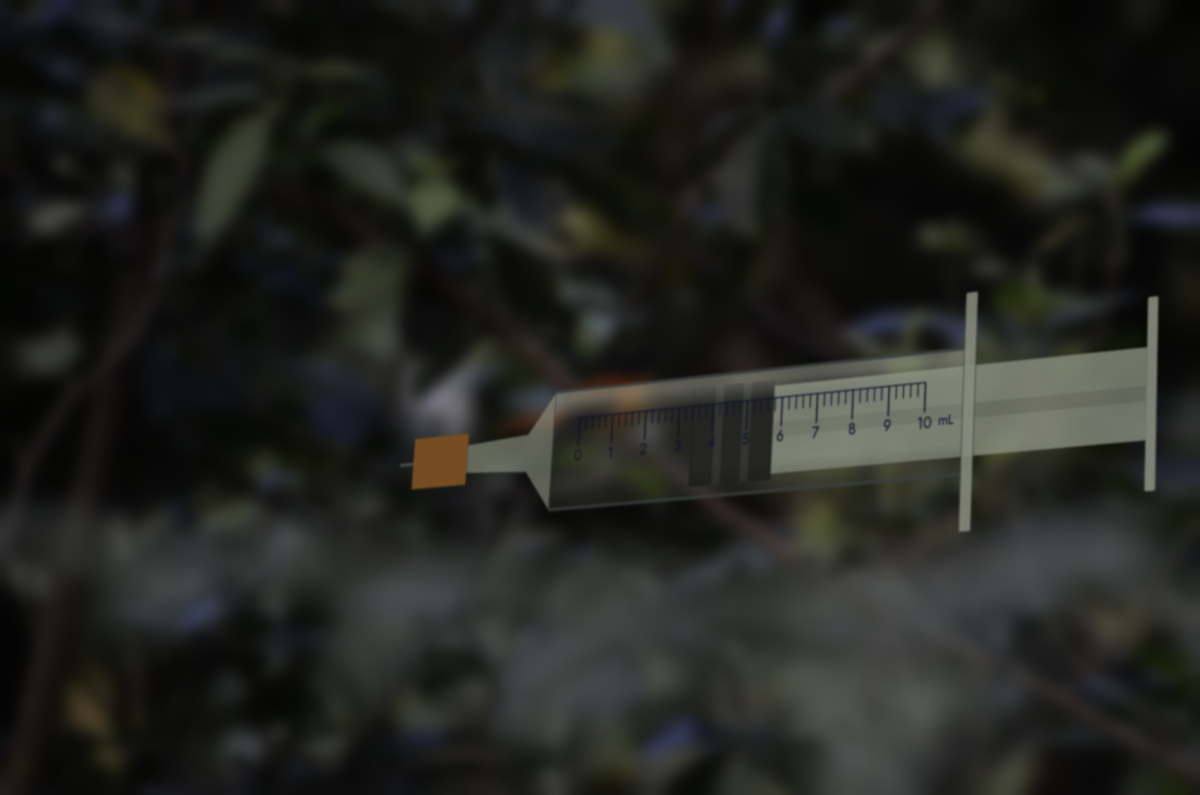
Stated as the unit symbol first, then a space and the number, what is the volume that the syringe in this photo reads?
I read mL 3.4
